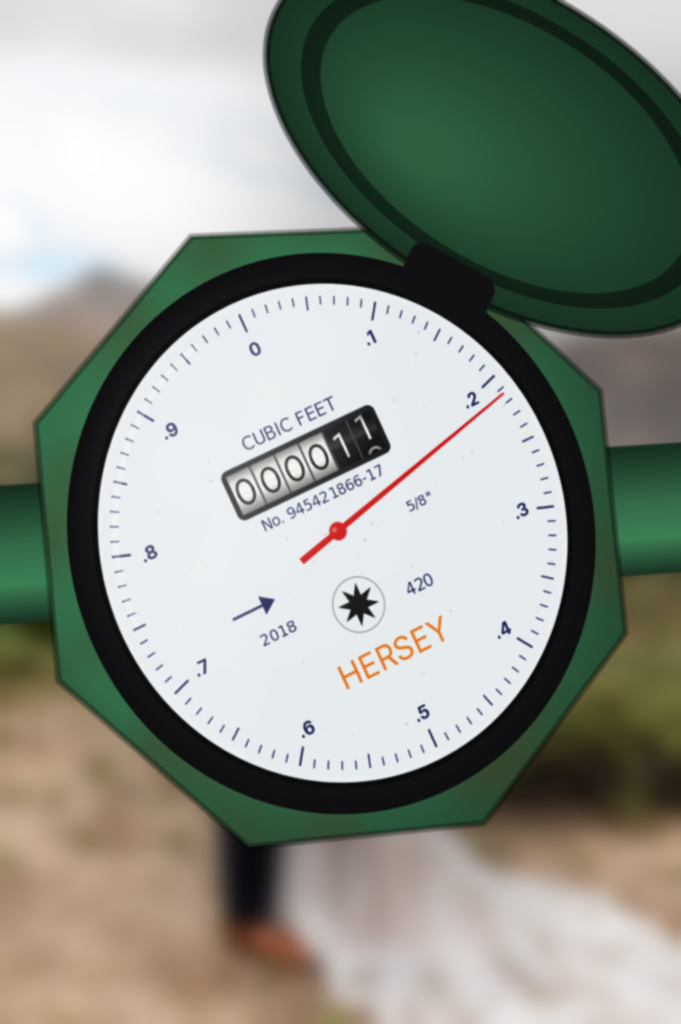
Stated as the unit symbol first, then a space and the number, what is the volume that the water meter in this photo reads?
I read ft³ 11.21
